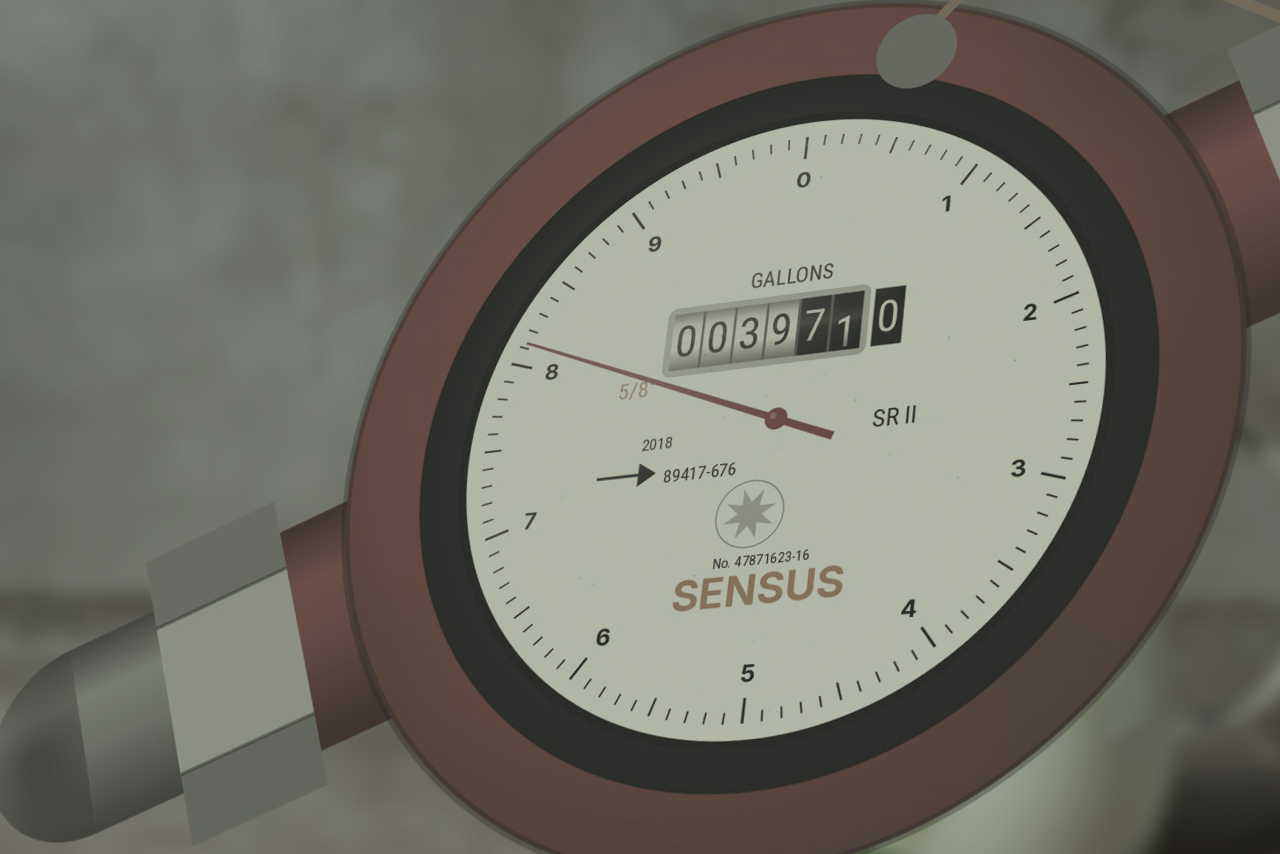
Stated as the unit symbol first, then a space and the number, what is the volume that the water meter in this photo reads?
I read gal 39708.1
